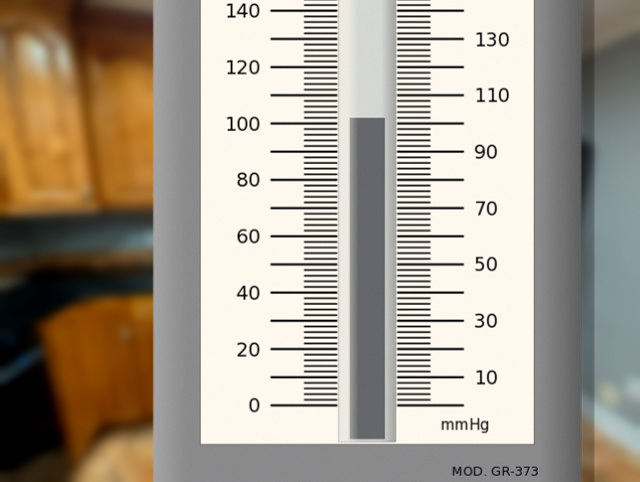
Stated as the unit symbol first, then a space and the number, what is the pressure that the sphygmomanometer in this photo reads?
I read mmHg 102
